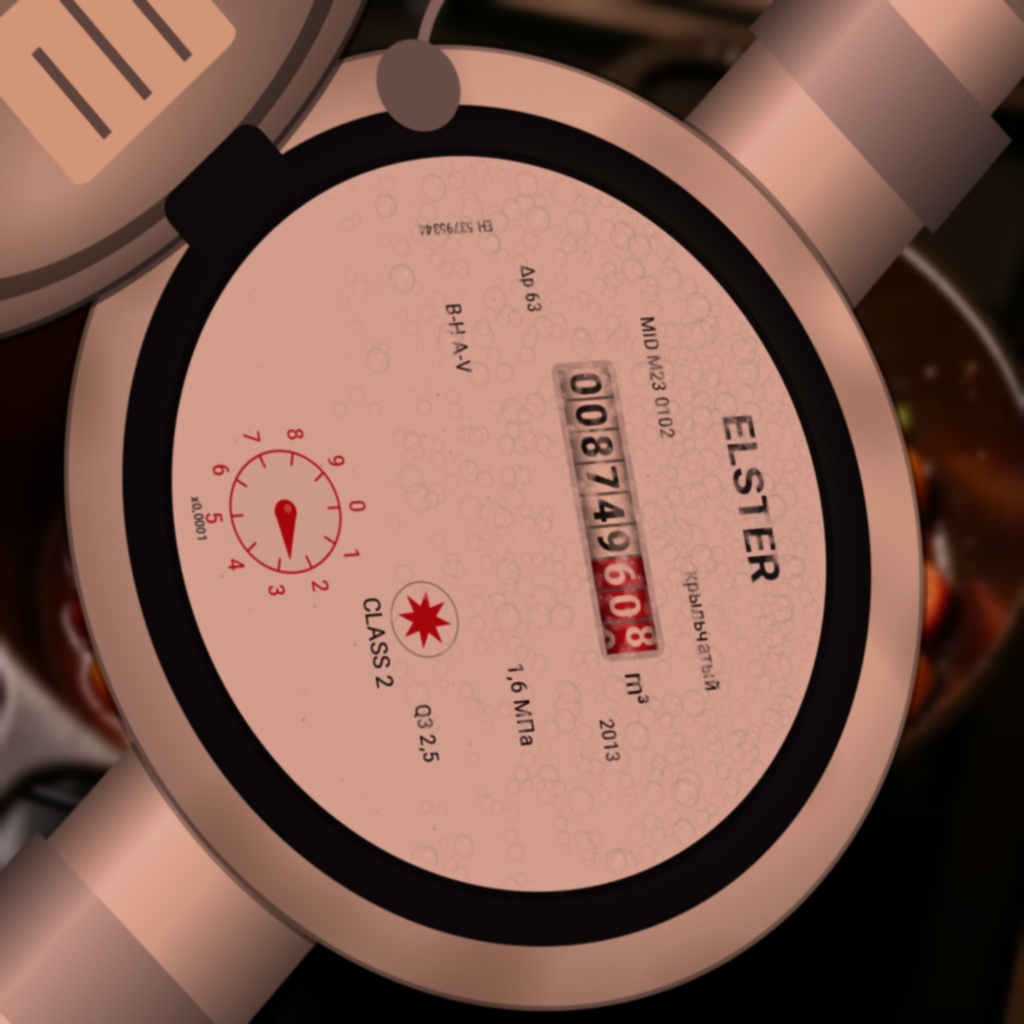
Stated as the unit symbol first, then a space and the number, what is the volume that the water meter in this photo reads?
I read m³ 8749.6082
